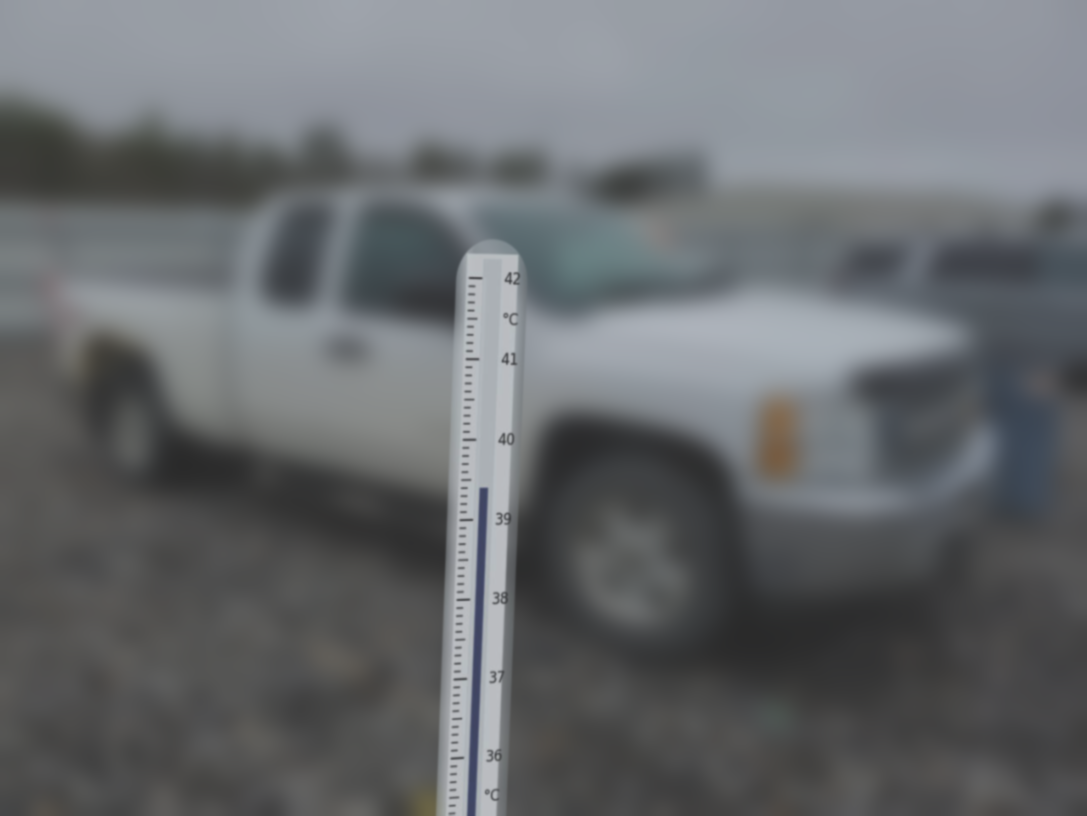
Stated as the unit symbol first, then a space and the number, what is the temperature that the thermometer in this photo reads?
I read °C 39.4
